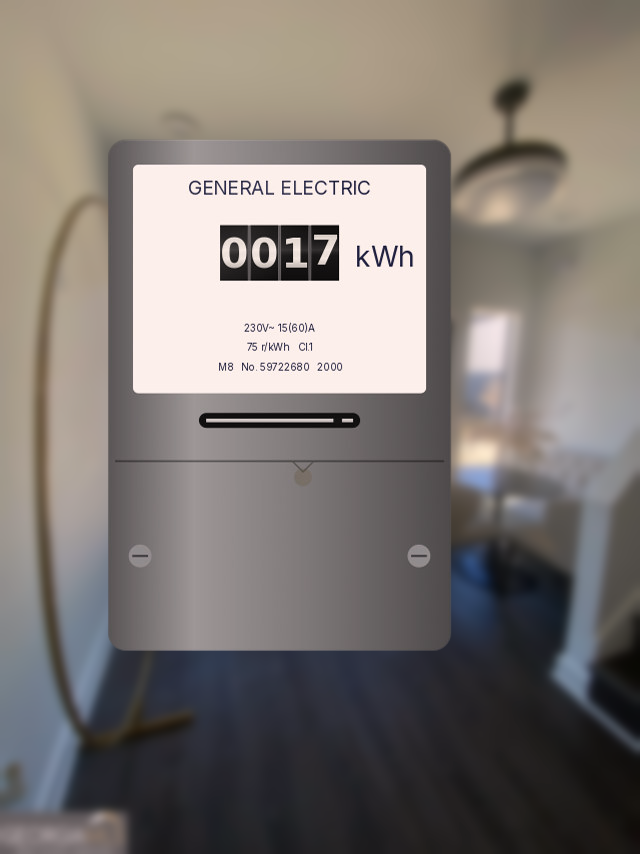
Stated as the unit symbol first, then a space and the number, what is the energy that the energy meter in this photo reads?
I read kWh 17
